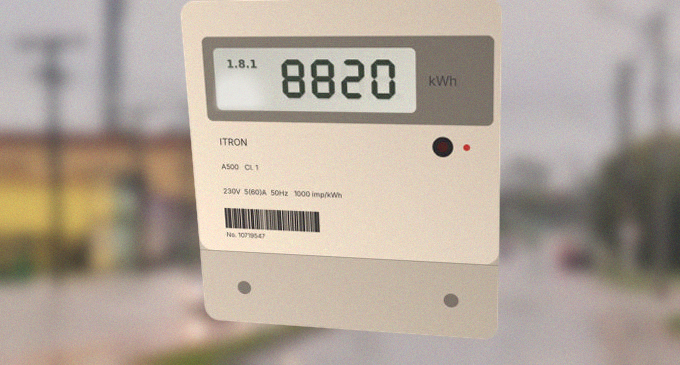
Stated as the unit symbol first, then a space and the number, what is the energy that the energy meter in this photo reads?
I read kWh 8820
